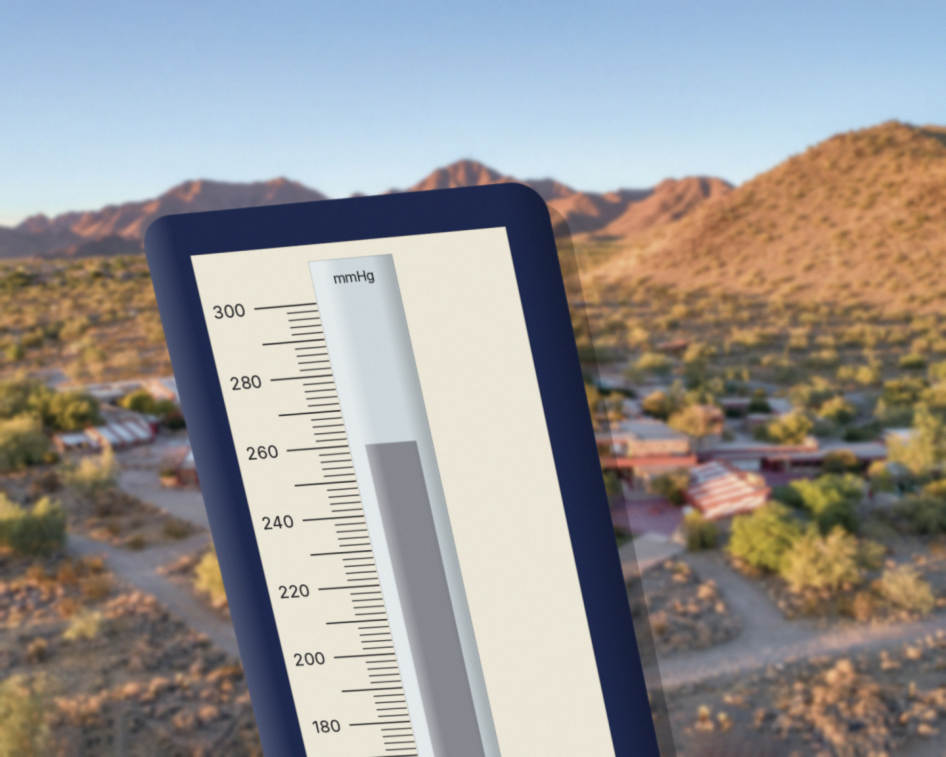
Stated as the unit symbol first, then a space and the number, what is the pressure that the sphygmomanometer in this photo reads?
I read mmHg 260
